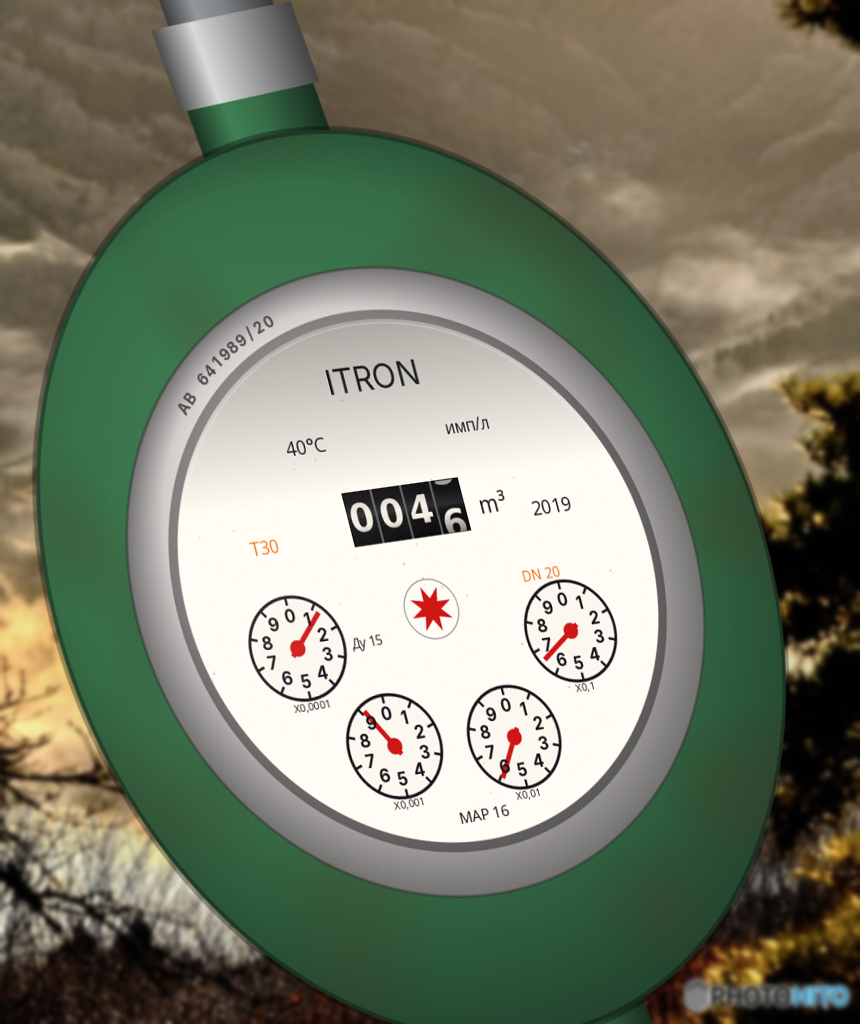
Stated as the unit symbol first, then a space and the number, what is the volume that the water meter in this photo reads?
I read m³ 45.6591
